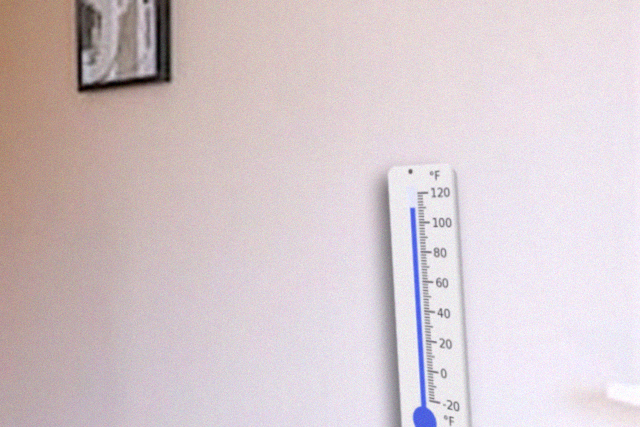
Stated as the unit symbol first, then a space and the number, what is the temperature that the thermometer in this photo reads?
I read °F 110
